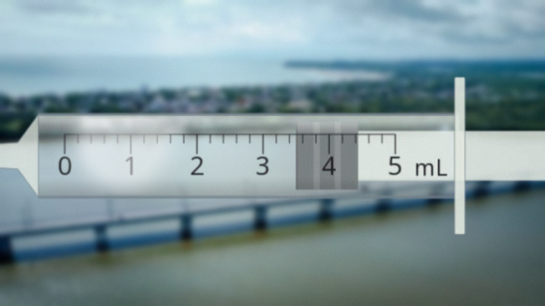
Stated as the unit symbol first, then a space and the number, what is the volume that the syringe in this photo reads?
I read mL 3.5
